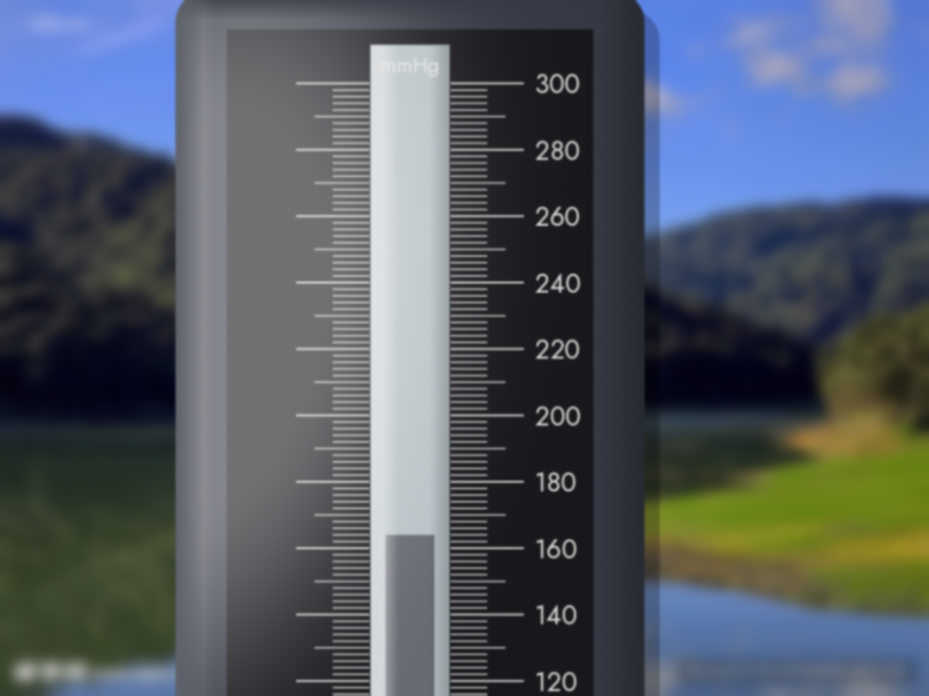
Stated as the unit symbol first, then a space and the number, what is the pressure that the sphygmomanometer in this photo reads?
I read mmHg 164
